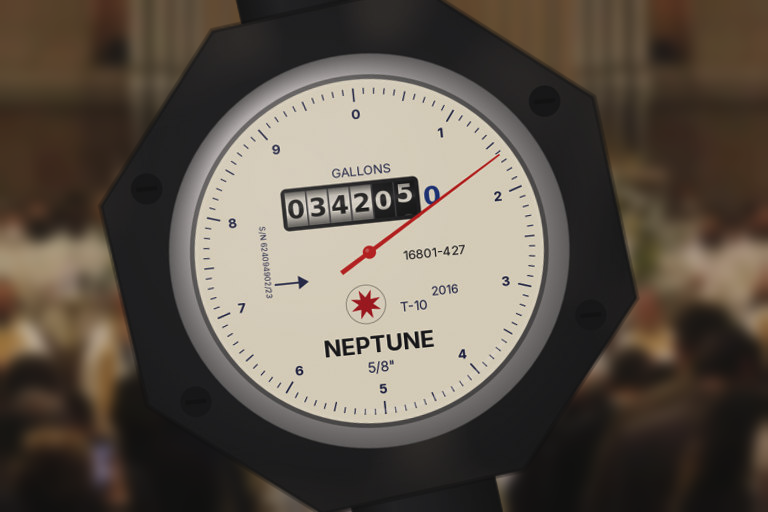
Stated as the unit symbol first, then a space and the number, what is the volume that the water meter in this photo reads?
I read gal 342051.6
